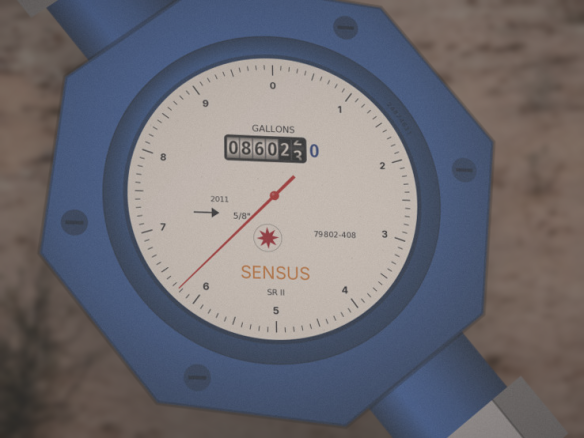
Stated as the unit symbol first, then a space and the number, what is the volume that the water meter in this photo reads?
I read gal 860226.2
